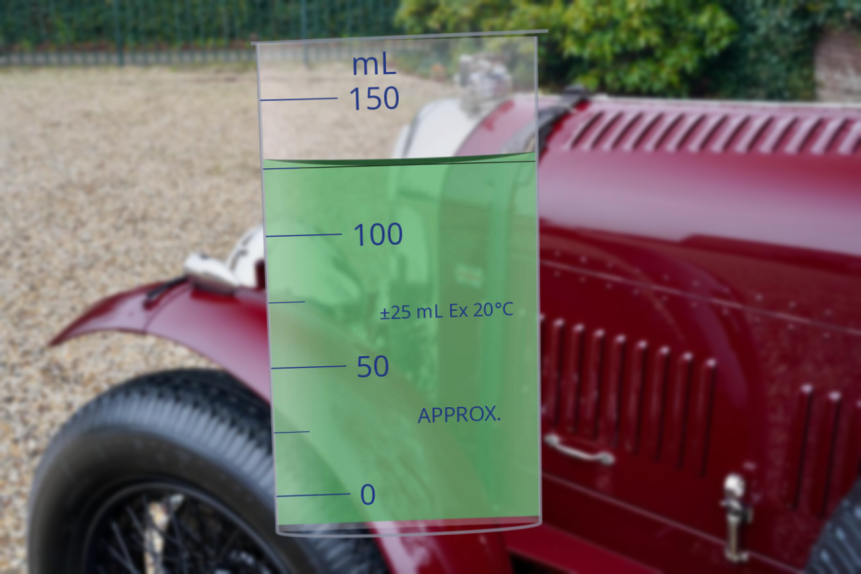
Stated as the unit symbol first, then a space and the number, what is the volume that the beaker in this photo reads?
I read mL 125
